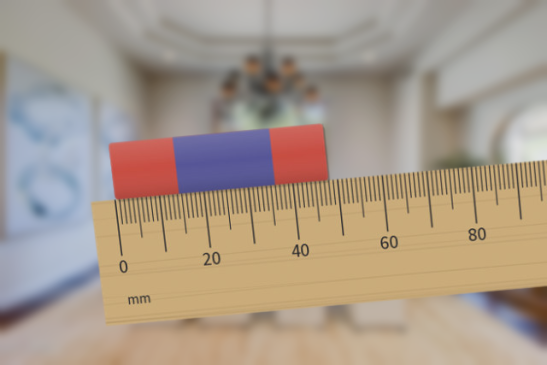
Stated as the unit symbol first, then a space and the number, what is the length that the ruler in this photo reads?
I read mm 48
